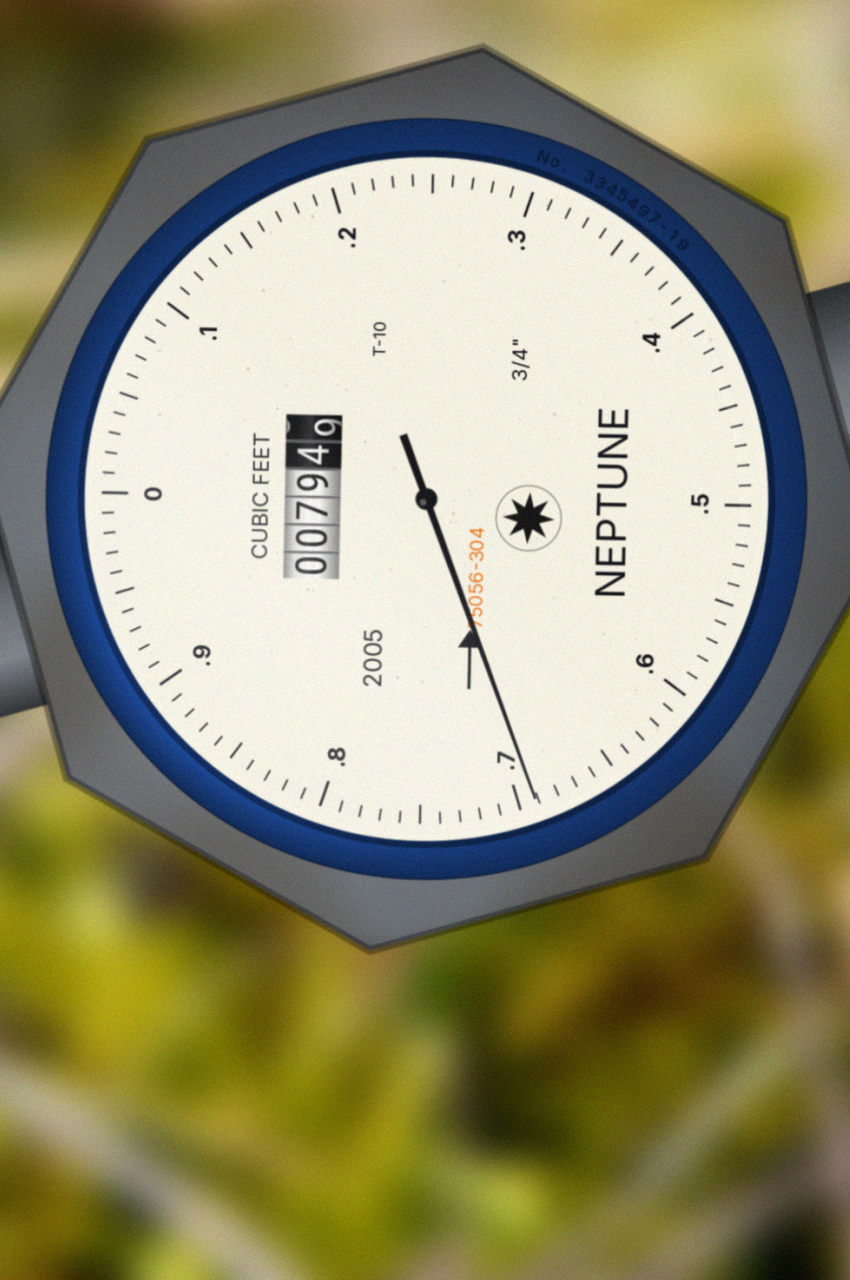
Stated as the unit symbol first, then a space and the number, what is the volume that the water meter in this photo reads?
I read ft³ 7948.69
